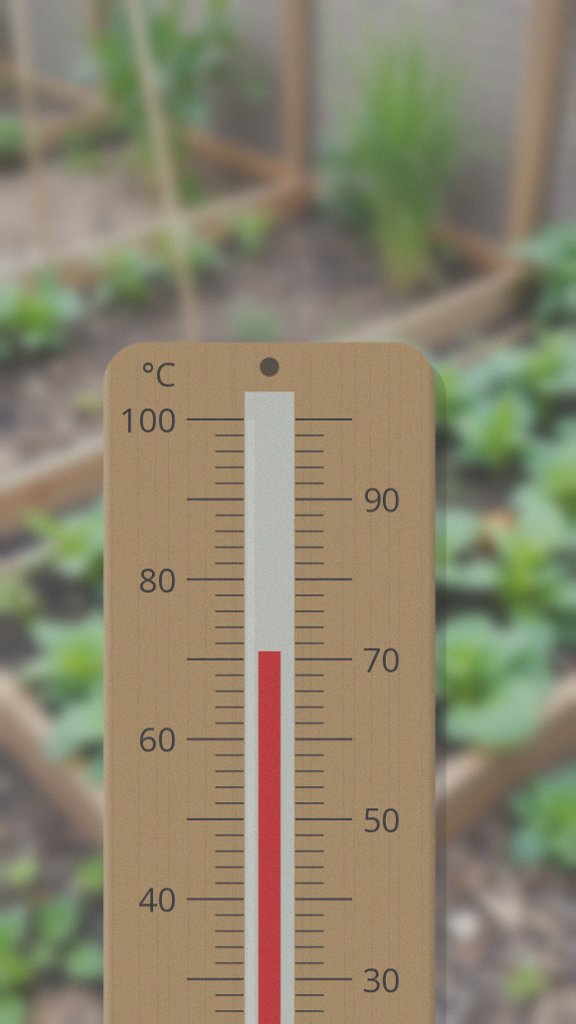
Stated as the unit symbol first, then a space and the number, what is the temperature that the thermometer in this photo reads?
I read °C 71
